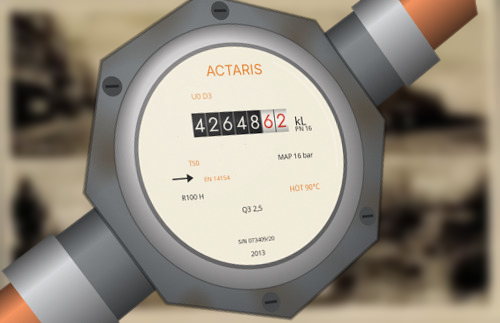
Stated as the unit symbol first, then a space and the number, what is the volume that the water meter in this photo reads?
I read kL 42648.62
